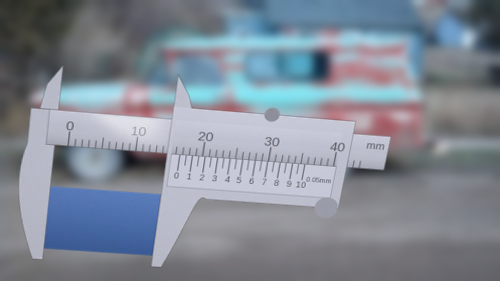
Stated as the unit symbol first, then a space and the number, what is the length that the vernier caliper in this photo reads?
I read mm 16.6
